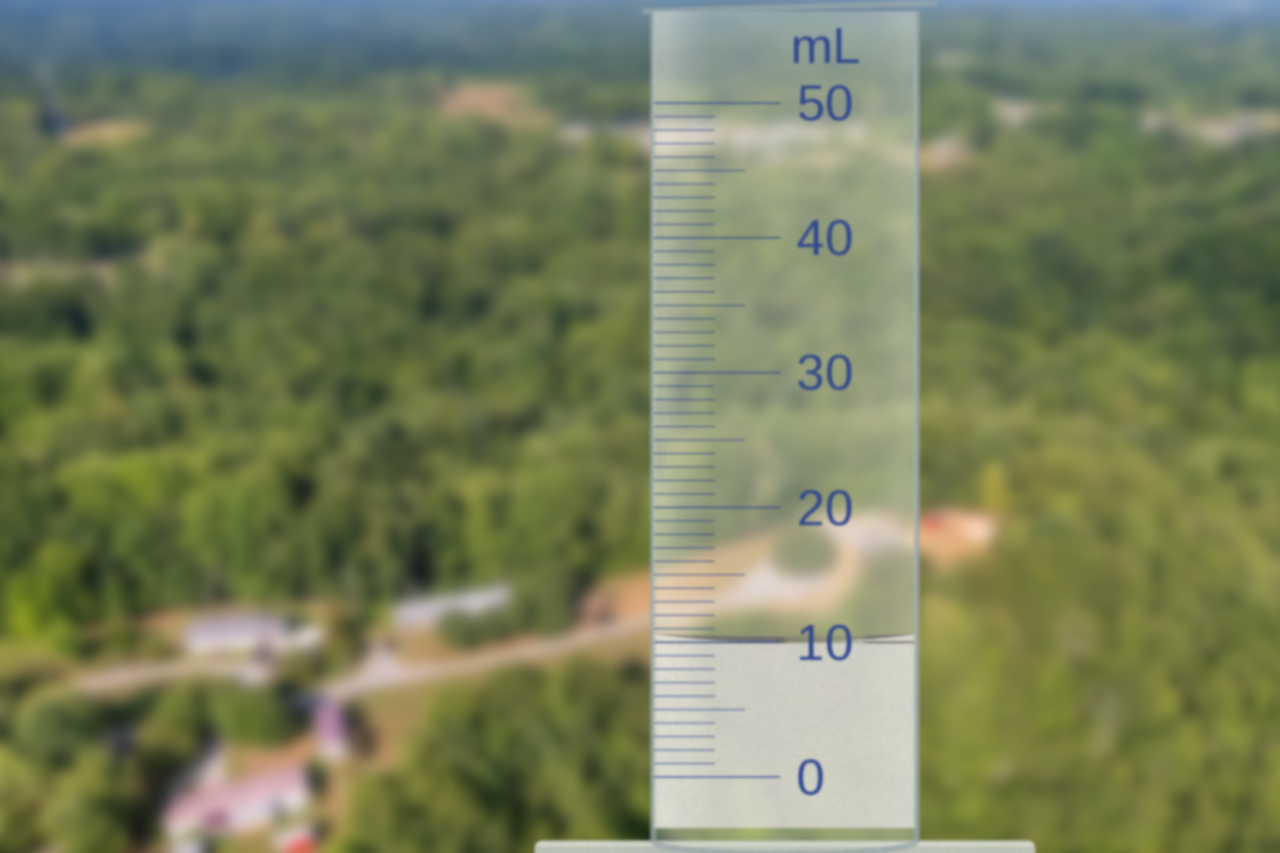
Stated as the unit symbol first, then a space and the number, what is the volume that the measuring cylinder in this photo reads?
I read mL 10
